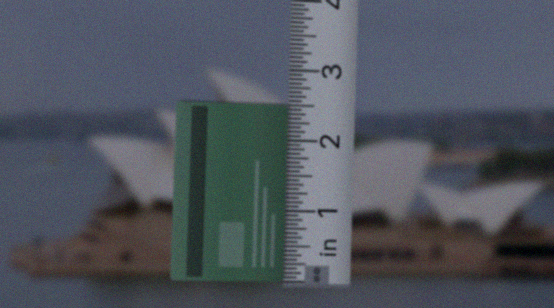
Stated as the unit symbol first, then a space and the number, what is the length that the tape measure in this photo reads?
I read in 2.5
